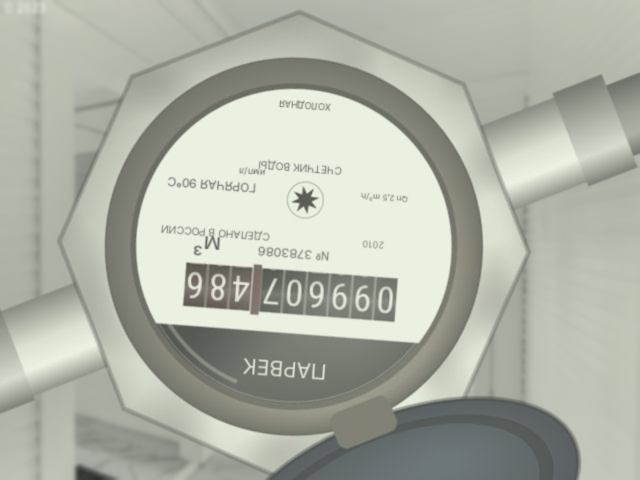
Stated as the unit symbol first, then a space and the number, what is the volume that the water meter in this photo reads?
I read m³ 99607.486
